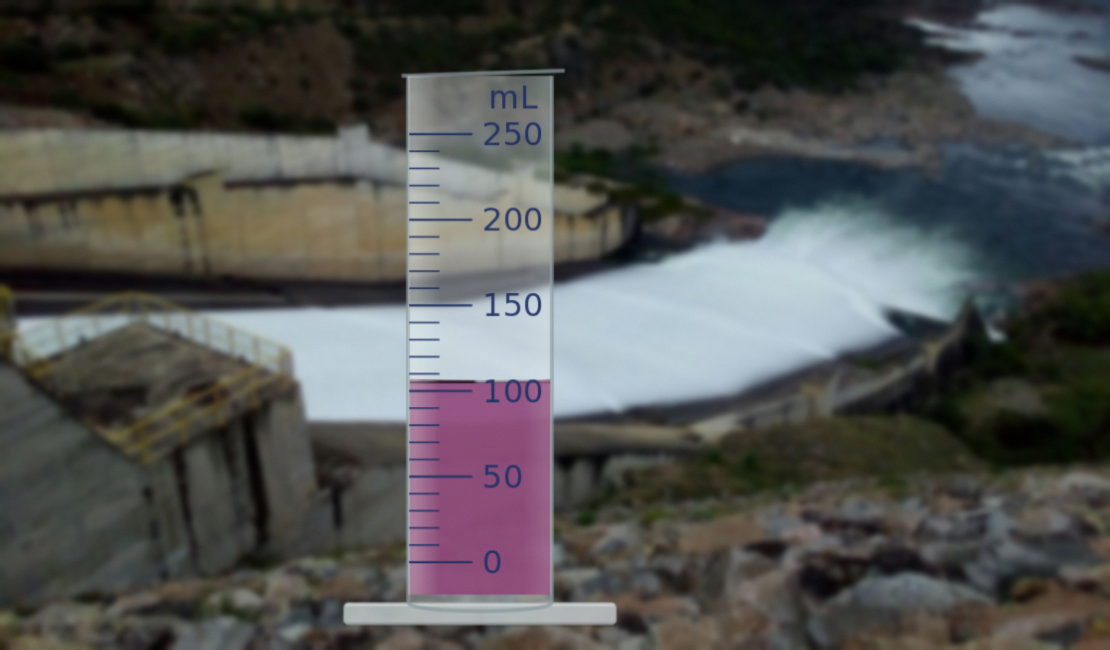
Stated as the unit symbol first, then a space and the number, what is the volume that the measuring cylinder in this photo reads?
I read mL 105
